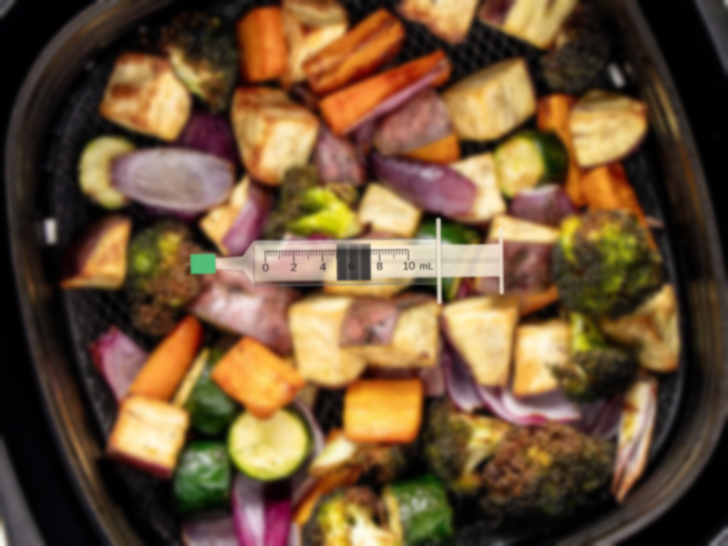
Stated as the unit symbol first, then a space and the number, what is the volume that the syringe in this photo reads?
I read mL 5
